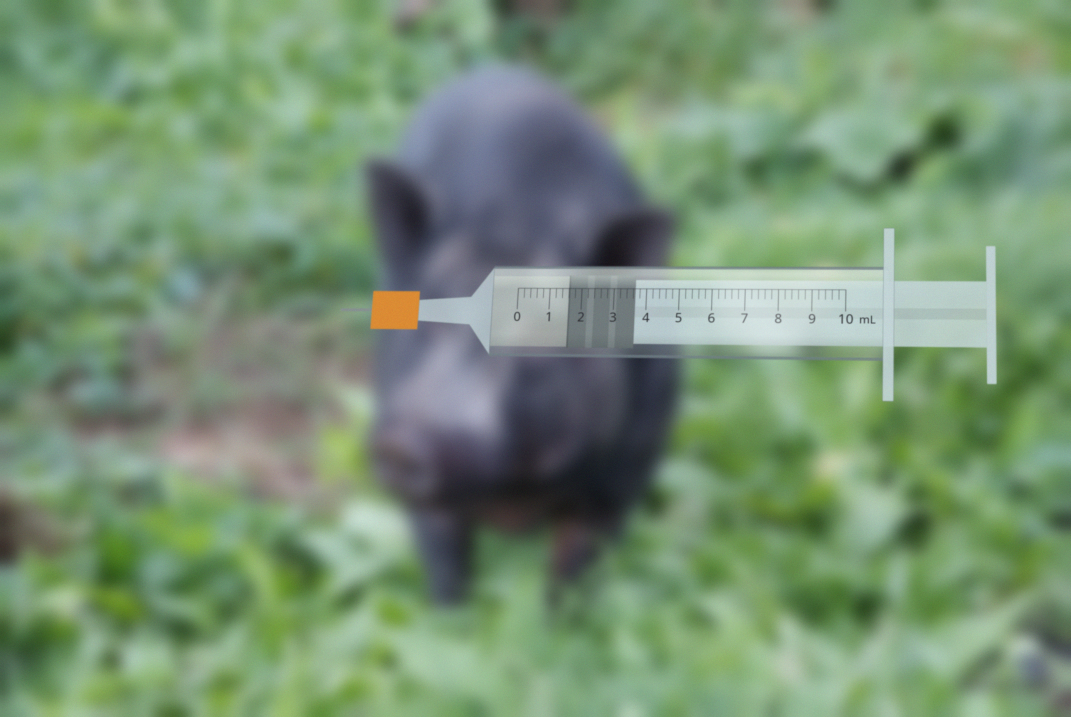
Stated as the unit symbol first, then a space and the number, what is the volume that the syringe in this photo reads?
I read mL 1.6
